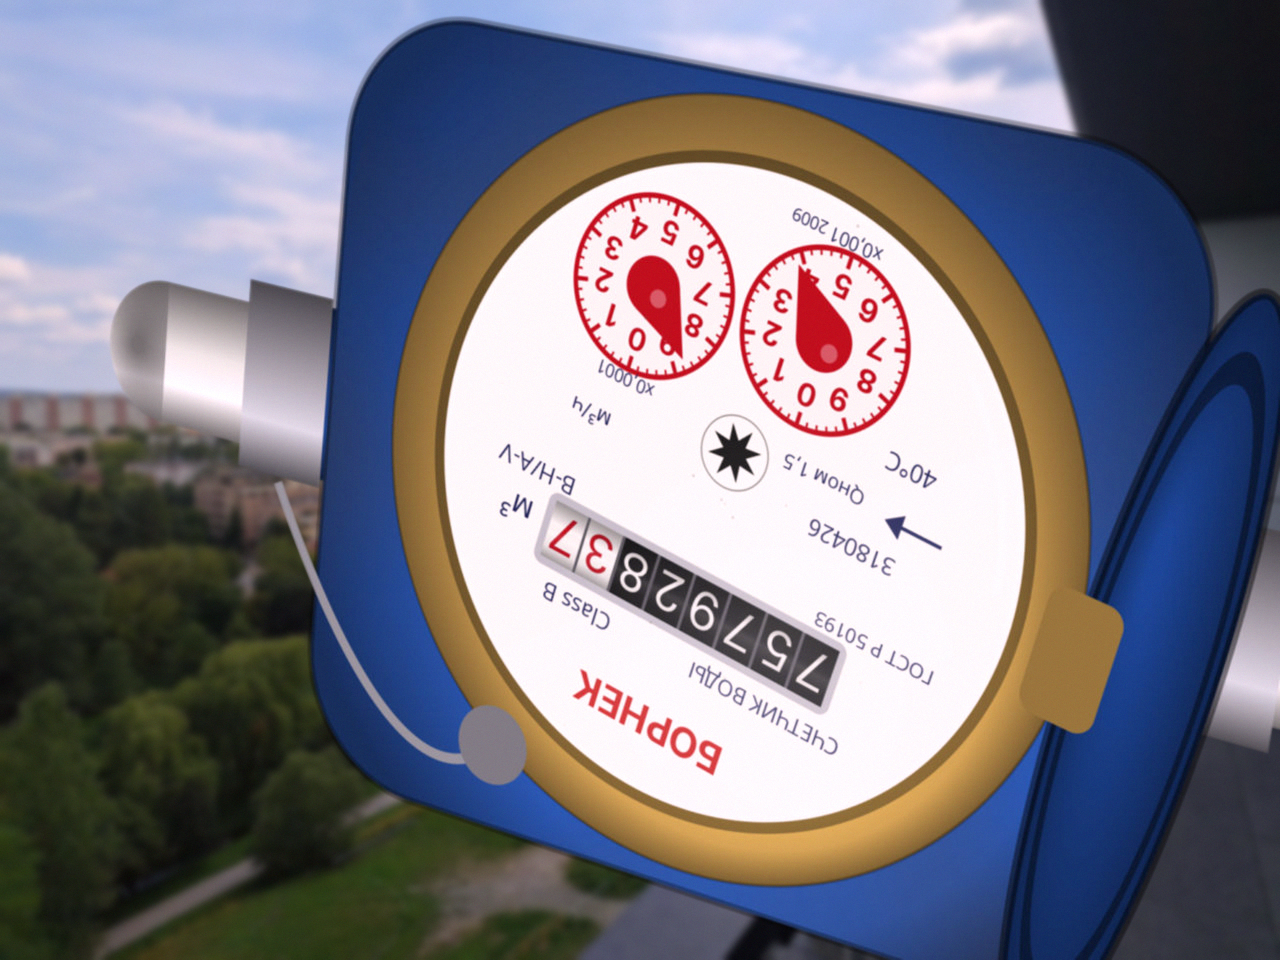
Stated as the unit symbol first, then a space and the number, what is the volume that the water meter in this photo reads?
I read m³ 757928.3738
